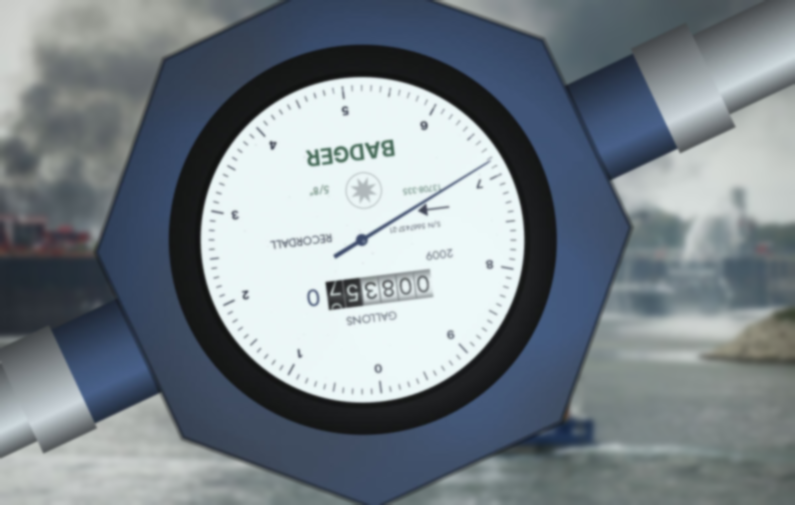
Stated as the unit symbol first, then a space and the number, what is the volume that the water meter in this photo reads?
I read gal 83566.8
